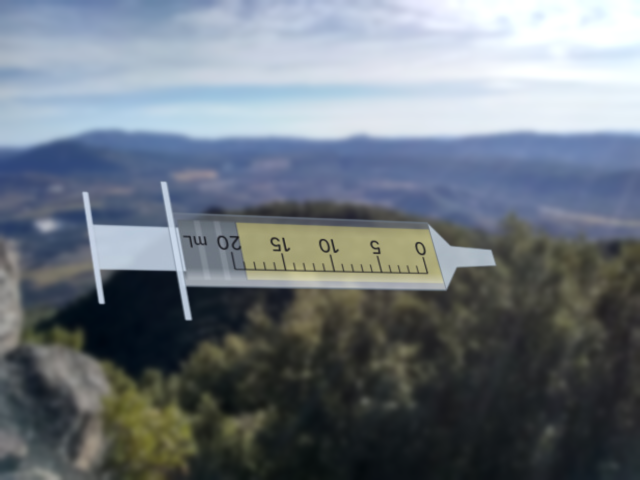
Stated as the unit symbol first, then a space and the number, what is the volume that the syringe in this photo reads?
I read mL 19
